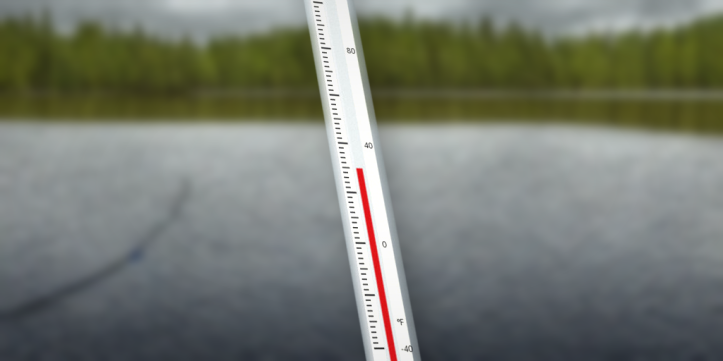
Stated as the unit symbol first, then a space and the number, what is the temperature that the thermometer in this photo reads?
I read °F 30
